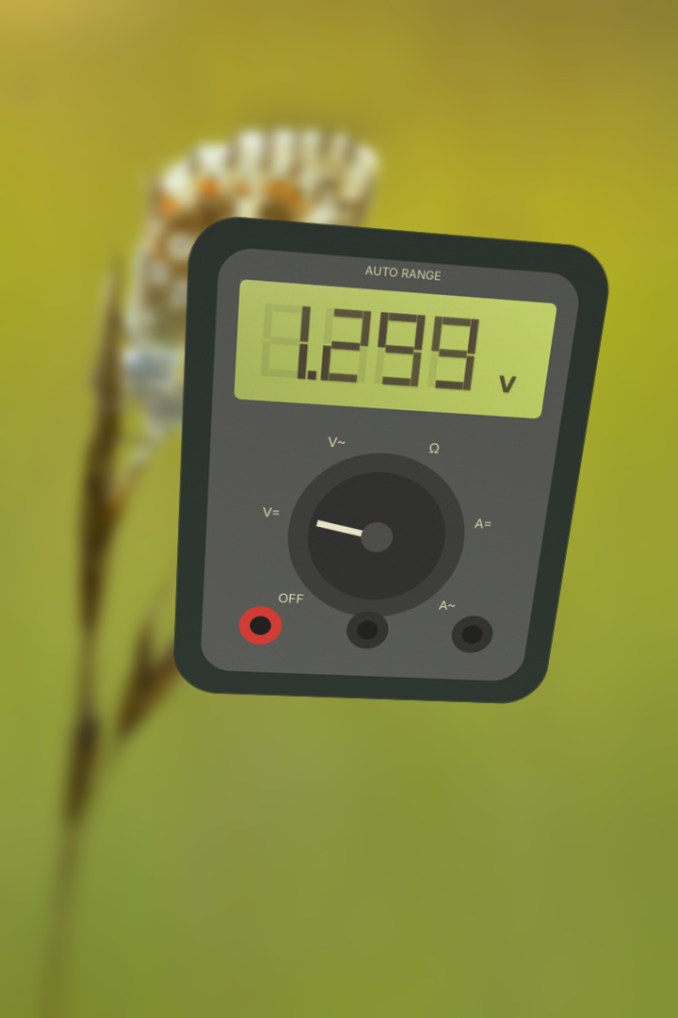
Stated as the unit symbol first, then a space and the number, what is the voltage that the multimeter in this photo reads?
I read V 1.299
